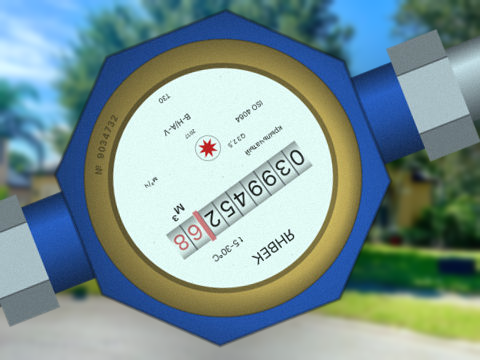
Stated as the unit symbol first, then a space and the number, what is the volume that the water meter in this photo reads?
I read m³ 399452.68
